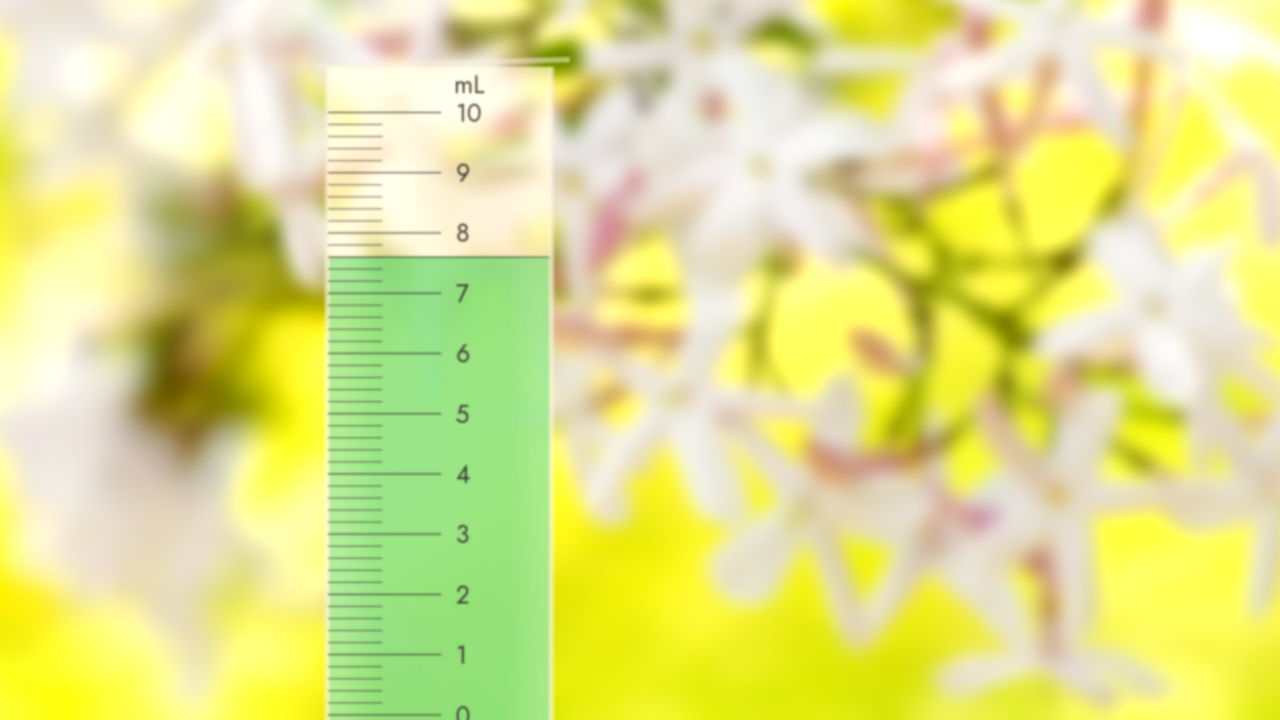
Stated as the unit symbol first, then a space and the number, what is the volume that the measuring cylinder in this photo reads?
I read mL 7.6
